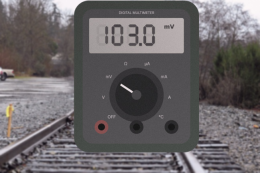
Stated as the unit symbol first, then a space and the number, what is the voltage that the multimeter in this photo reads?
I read mV 103.0
